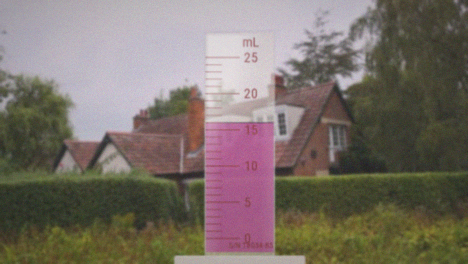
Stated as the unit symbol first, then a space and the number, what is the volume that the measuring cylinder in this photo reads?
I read mL 16
